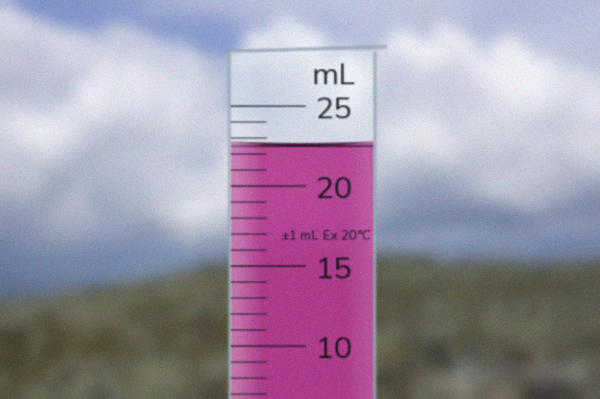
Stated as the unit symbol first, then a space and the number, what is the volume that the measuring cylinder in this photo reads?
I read mL 22.5
